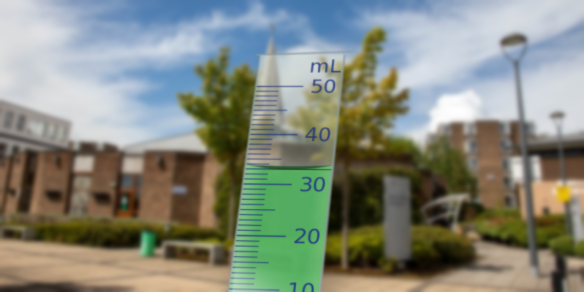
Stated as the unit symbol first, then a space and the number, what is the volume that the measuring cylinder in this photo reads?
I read mL 33
